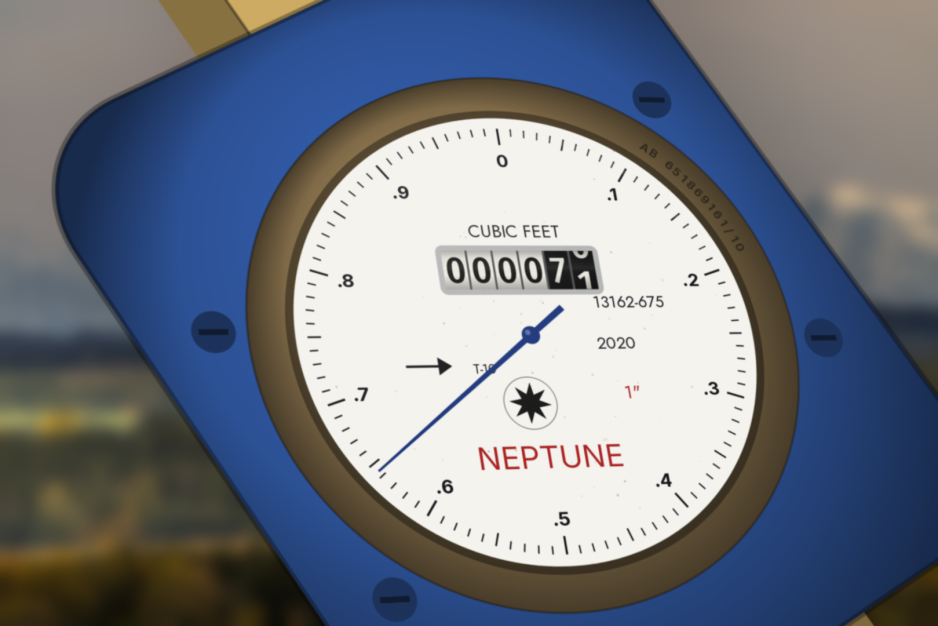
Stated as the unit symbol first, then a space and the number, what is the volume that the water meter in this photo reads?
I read ft³ 70.64
